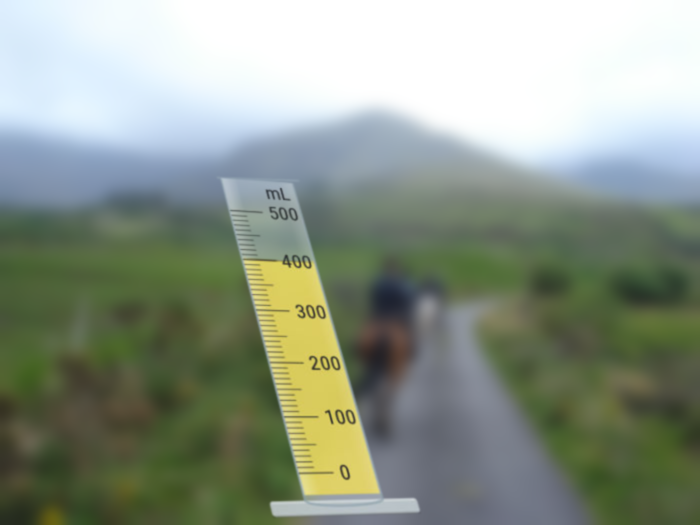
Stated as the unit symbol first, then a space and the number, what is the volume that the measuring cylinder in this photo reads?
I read mL 400
